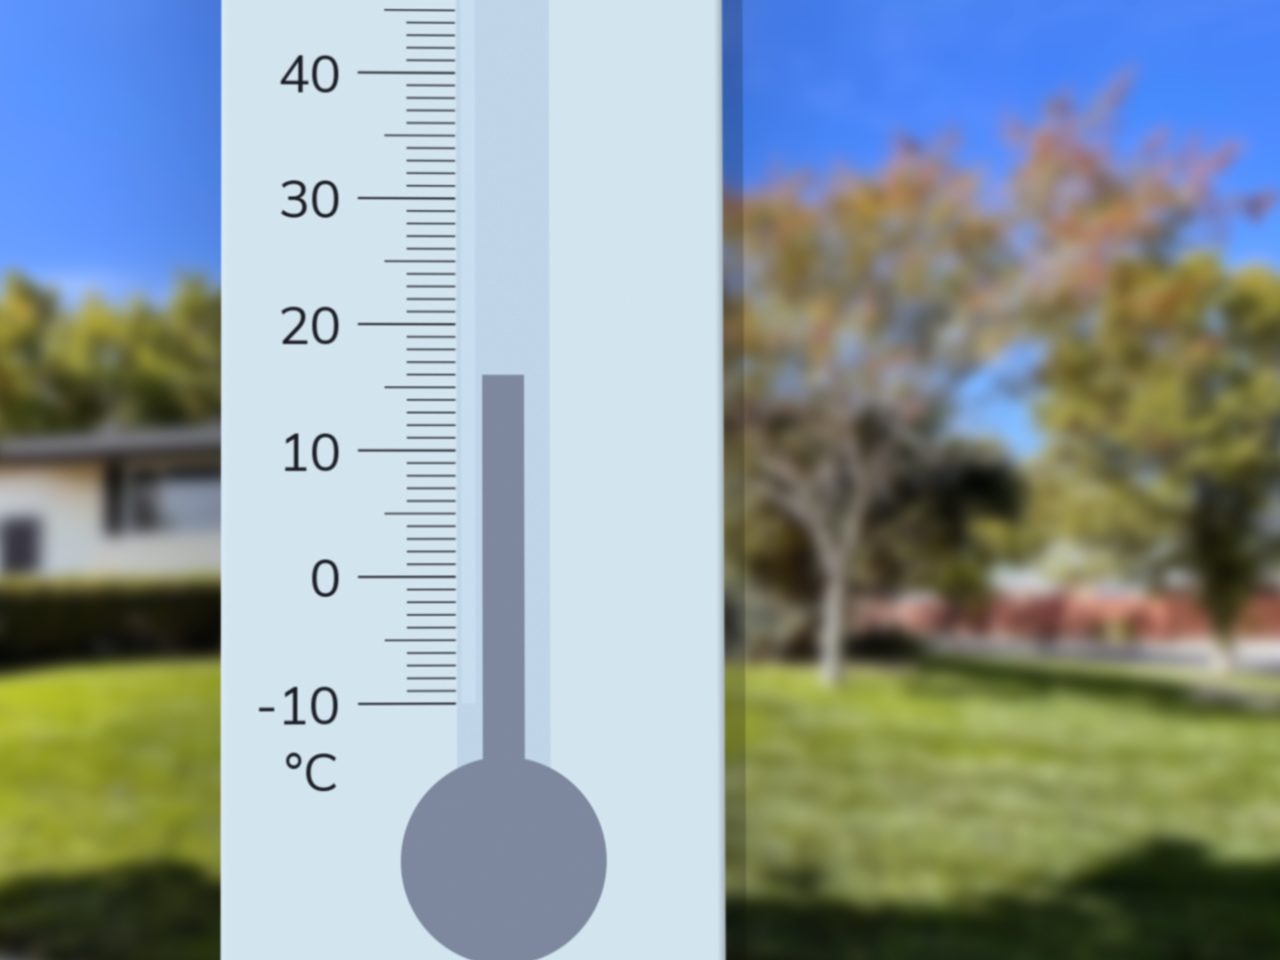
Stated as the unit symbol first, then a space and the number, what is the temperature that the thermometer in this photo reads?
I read °C 16
